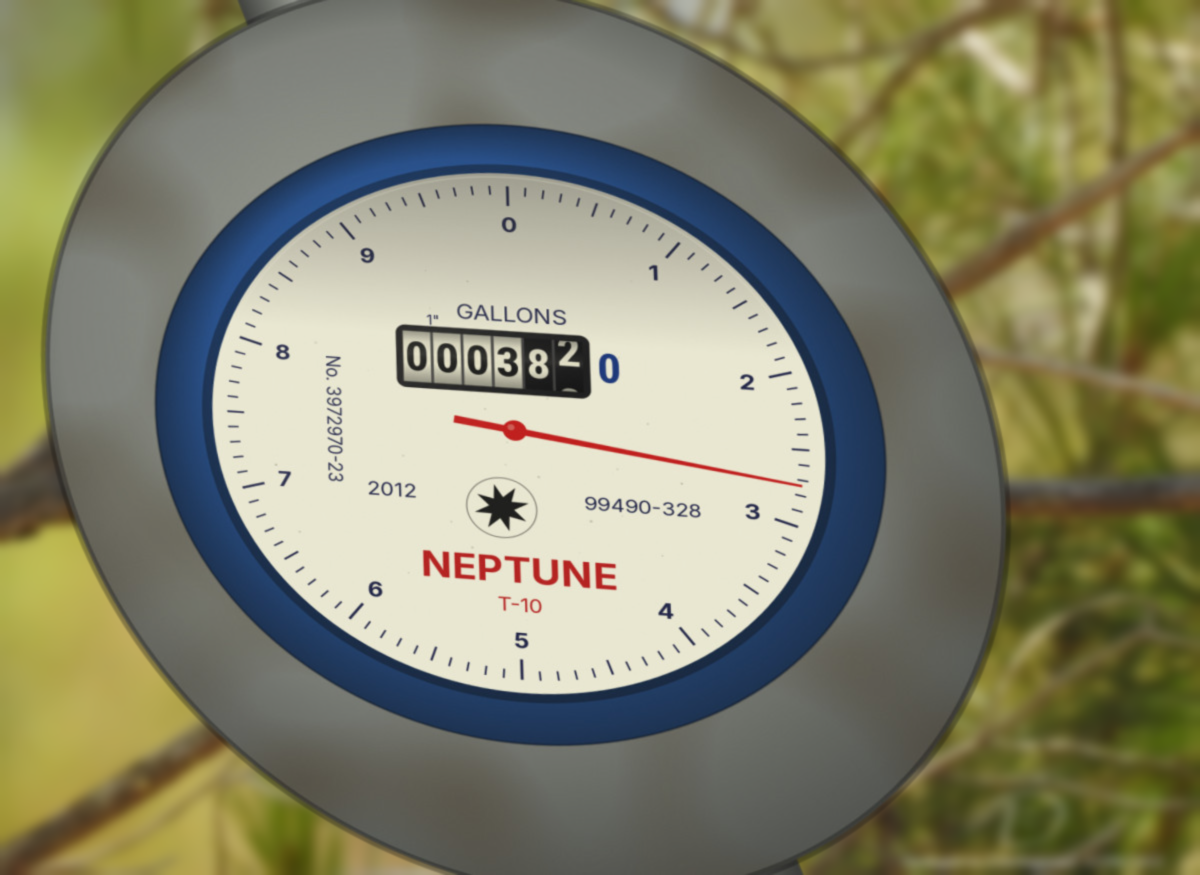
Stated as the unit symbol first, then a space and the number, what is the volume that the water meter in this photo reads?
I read gal 3822.7
